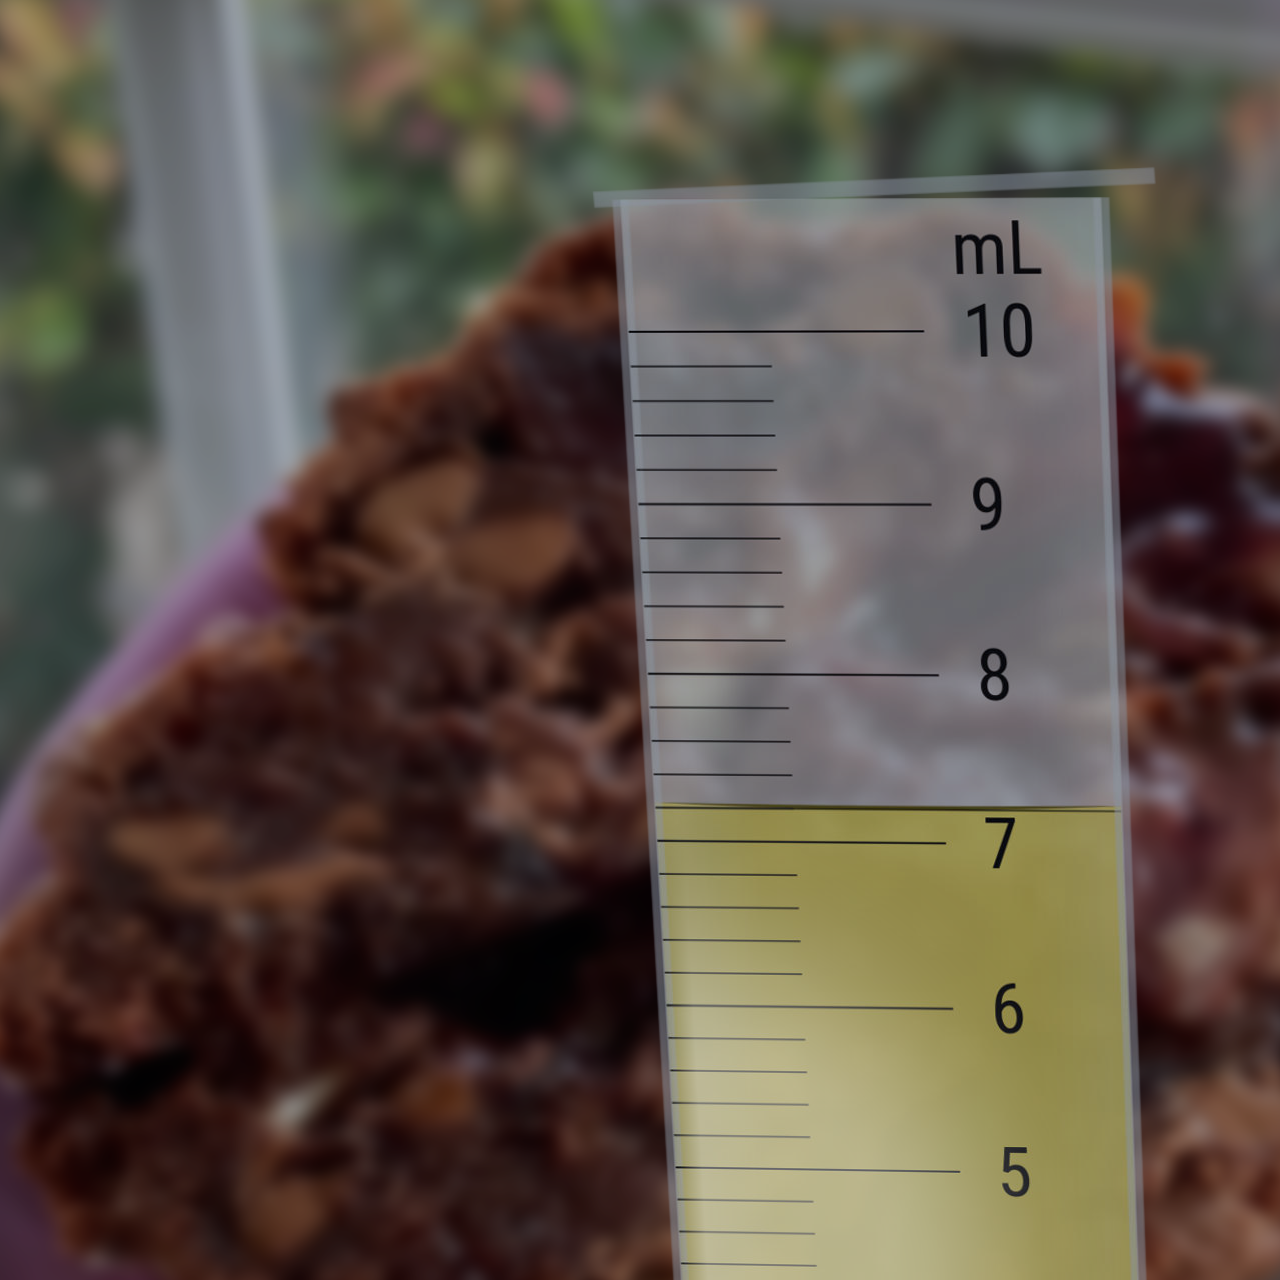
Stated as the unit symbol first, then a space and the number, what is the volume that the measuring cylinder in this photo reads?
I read mL 7.2
